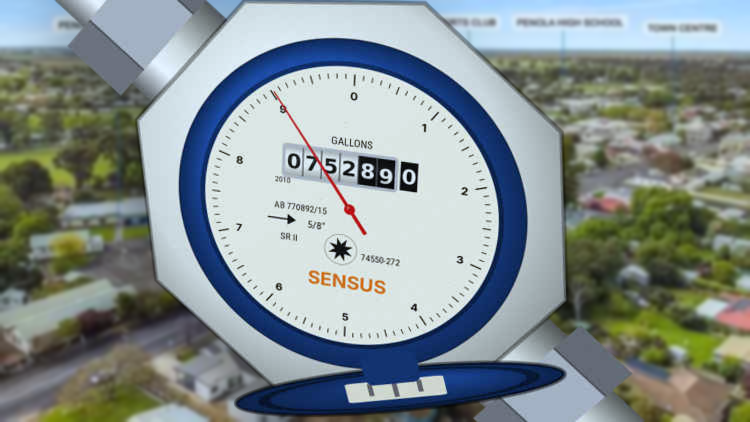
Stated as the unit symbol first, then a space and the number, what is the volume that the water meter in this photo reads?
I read gal 752889.0
